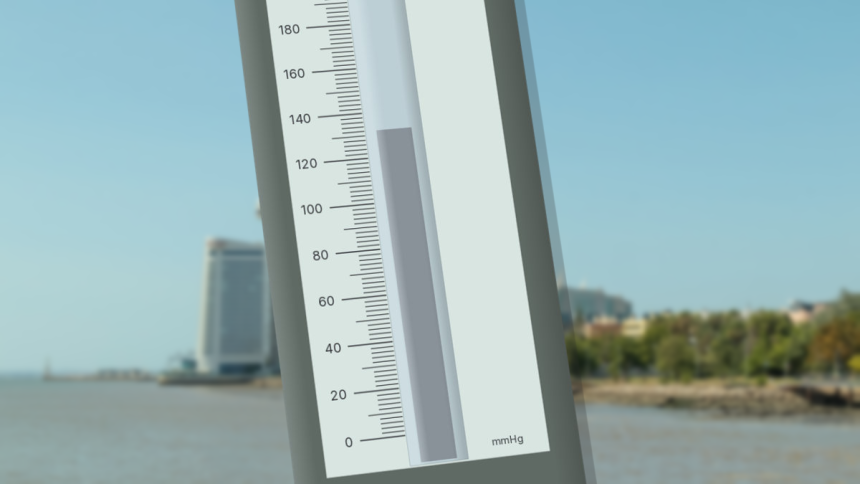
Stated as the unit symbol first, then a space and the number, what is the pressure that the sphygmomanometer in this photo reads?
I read mmHg 132
